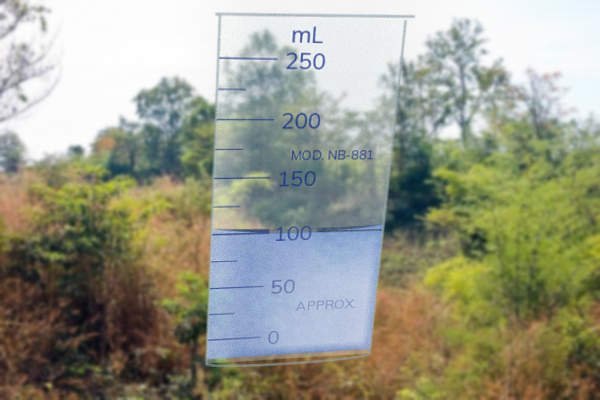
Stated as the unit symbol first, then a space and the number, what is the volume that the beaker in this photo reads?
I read mL 100
